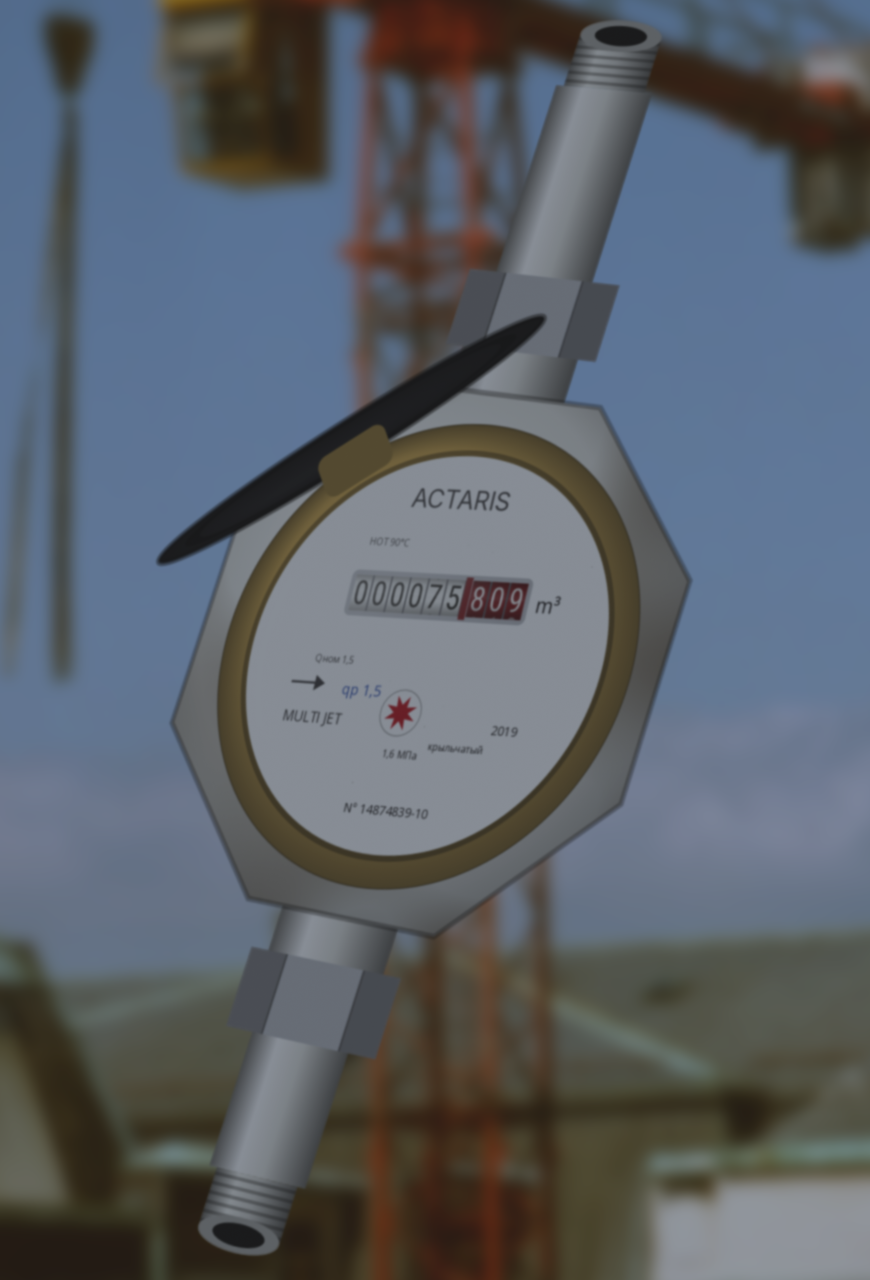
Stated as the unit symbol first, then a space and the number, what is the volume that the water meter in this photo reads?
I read m³ 75.809
